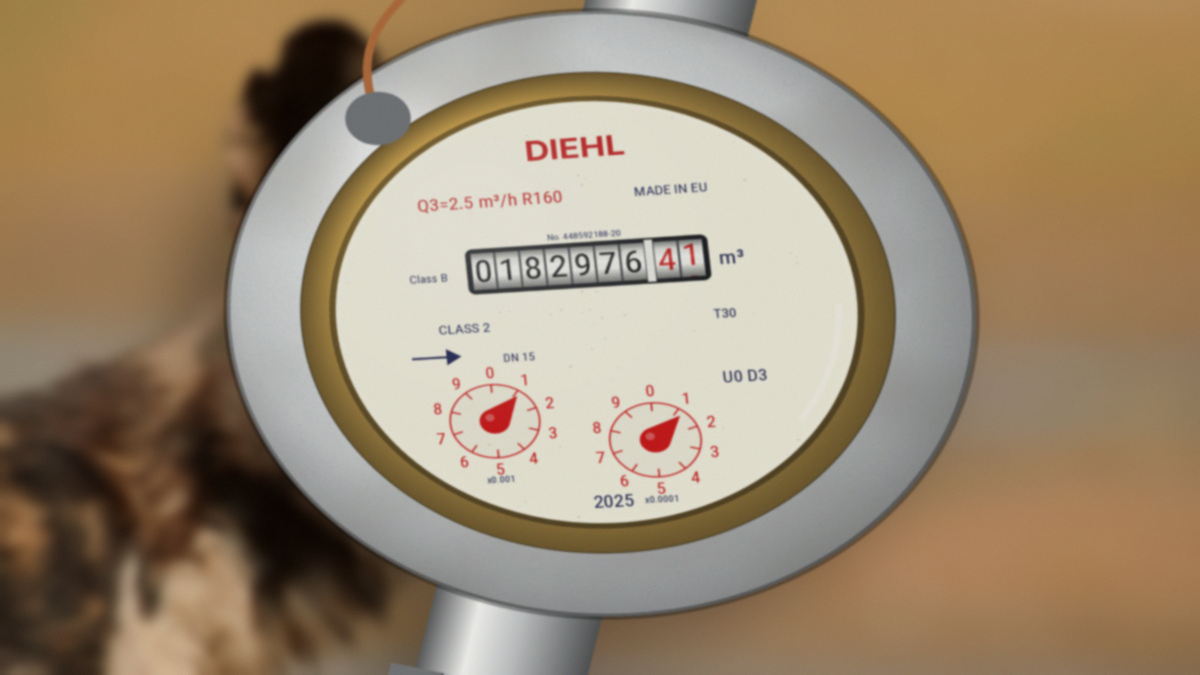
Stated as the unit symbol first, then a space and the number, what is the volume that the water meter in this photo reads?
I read m³ 182976.4111
